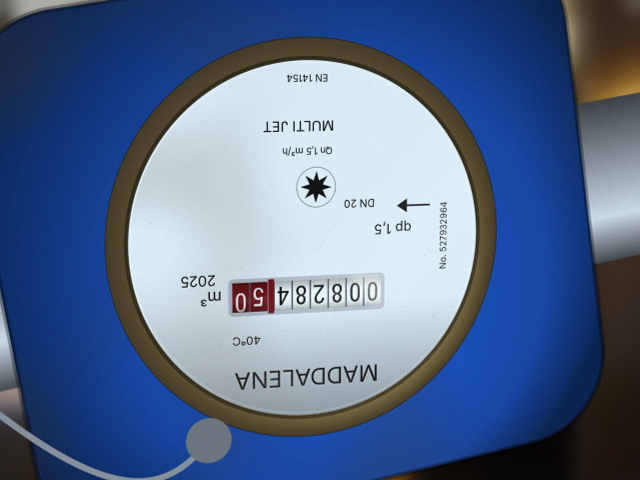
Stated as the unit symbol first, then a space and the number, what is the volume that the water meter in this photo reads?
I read m³ 8284.50
